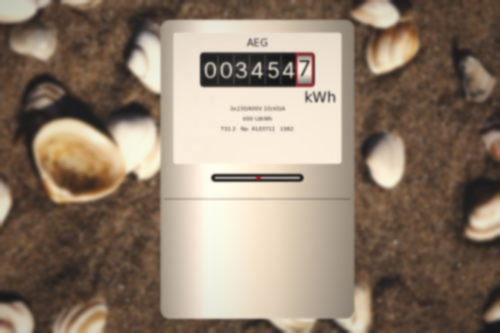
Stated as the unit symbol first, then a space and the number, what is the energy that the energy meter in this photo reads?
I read kWh 3454.7
